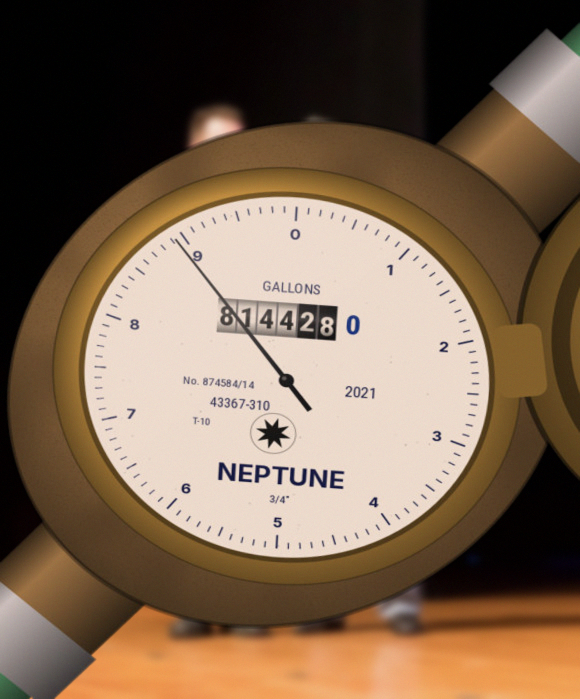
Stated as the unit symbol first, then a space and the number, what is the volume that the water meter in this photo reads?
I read gal 8144278.9
